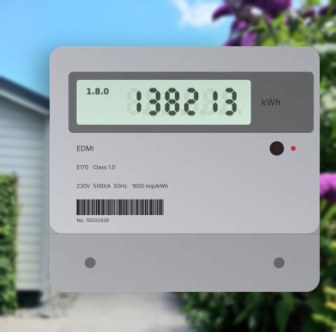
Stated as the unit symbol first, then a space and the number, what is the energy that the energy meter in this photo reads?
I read kWh 138213
